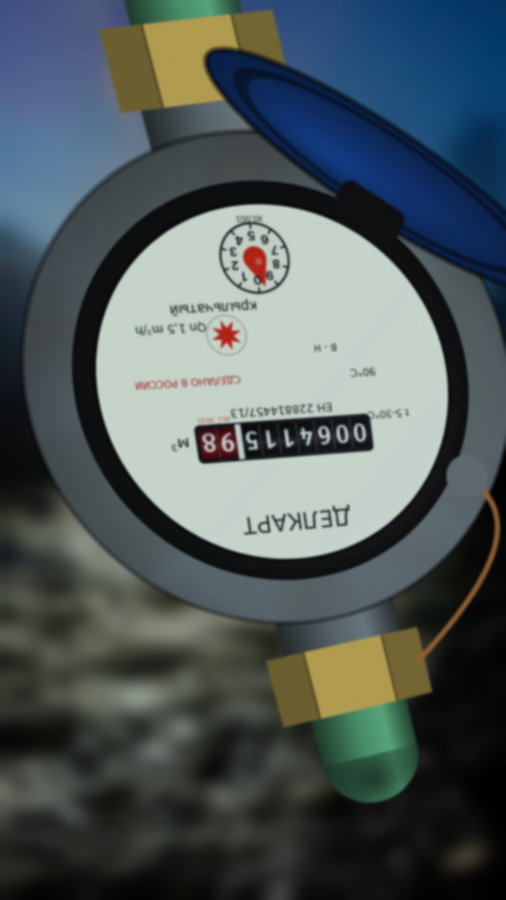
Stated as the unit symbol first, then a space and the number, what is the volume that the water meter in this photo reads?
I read m³ 64115.979
